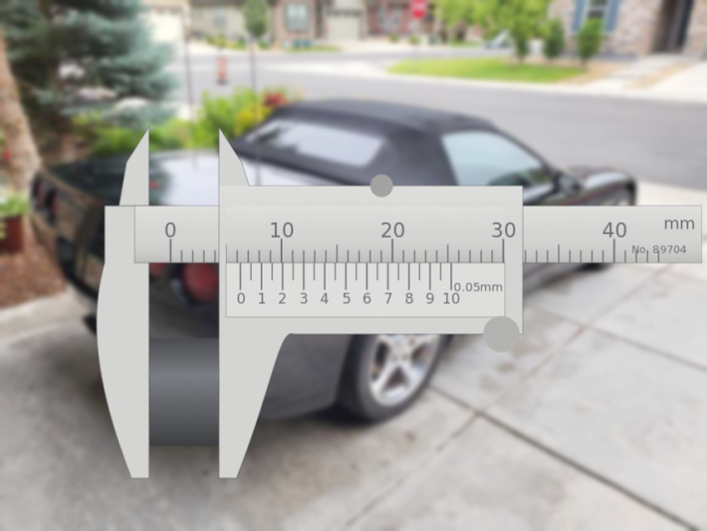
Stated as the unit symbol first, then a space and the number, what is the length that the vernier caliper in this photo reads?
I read mm 6.3
